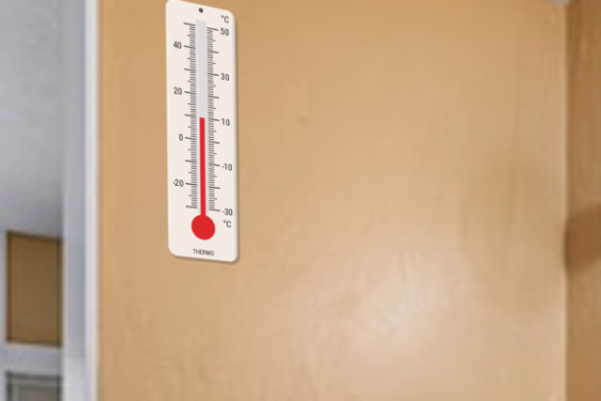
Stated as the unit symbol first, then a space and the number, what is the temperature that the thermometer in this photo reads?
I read °C 10
